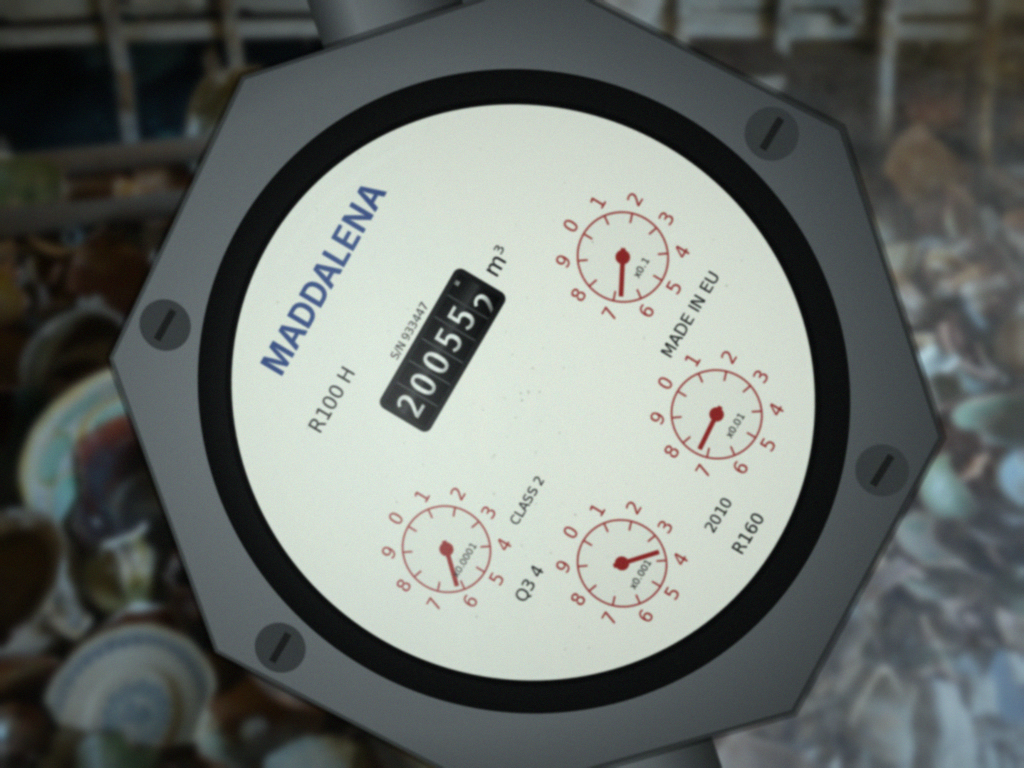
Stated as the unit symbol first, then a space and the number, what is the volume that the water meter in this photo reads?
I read m³ 200551.6736
